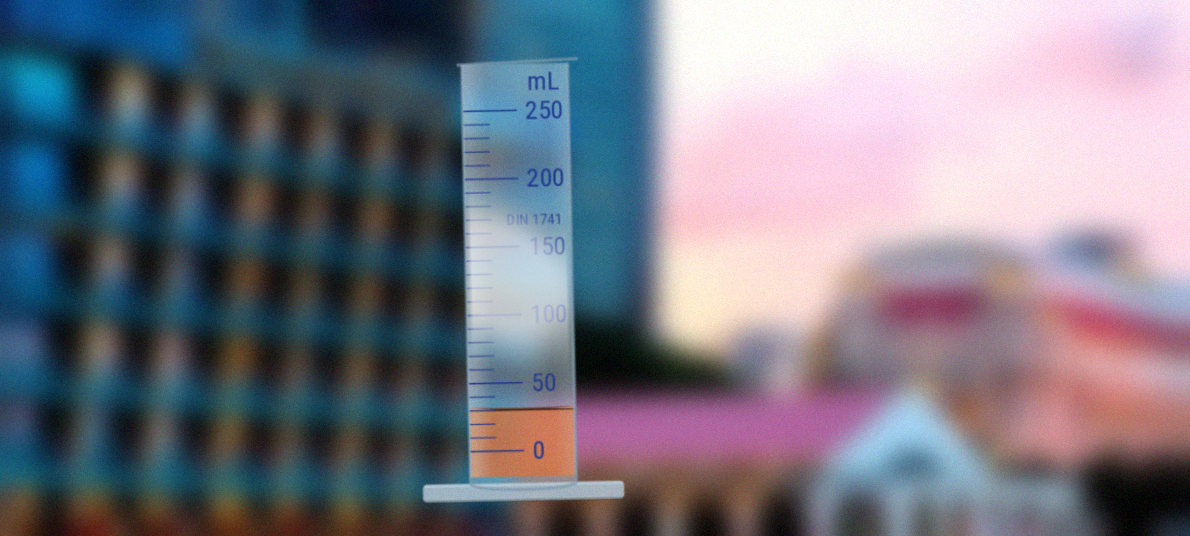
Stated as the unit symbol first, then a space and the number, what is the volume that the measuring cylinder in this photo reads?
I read mL 30
